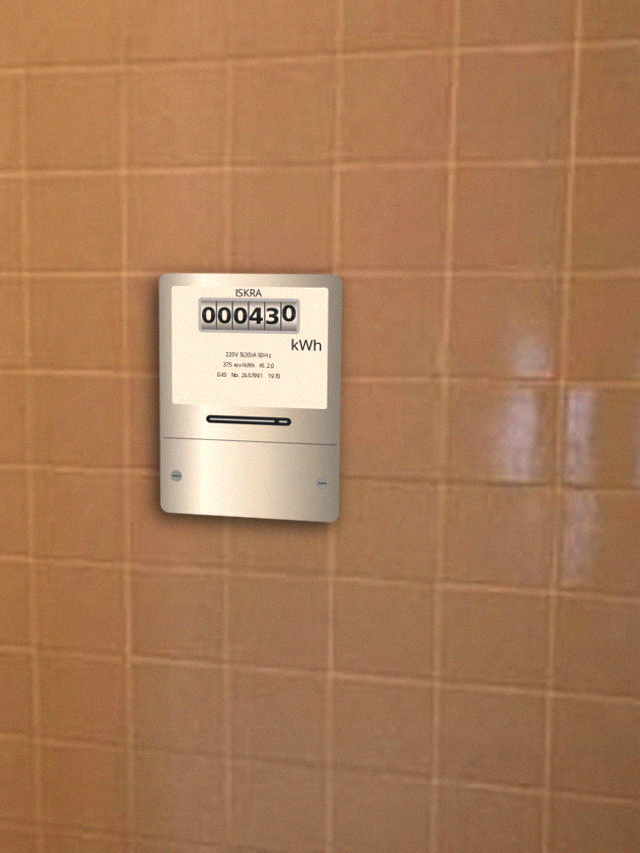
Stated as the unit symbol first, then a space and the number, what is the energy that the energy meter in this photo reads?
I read kWh 430
